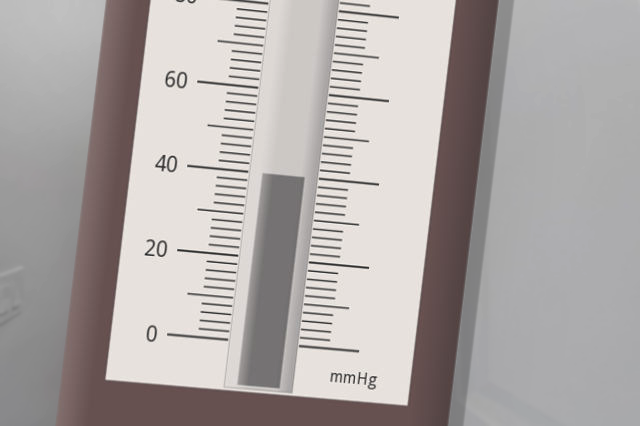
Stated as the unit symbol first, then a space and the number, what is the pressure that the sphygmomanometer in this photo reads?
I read mmHg 40
